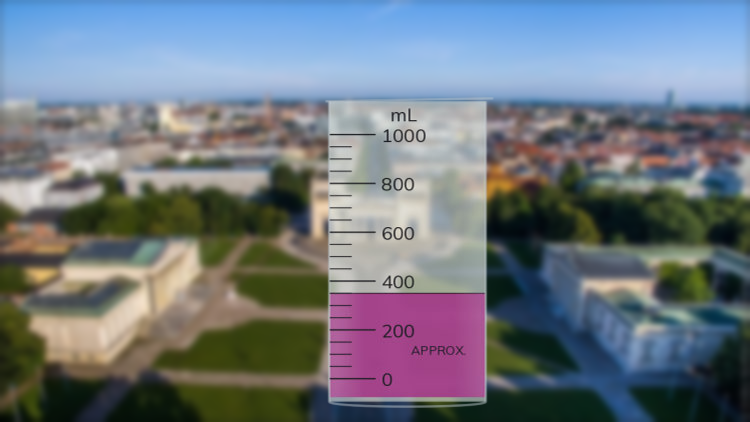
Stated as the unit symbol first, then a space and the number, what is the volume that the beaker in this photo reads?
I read mL 350
